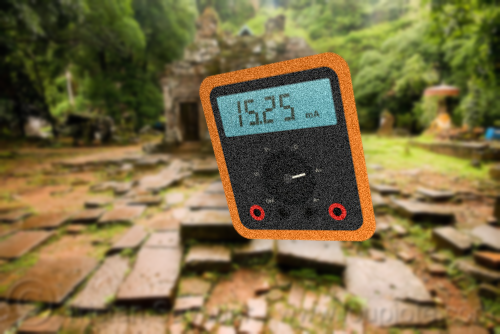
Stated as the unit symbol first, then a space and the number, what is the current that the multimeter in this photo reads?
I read mA 15.25
